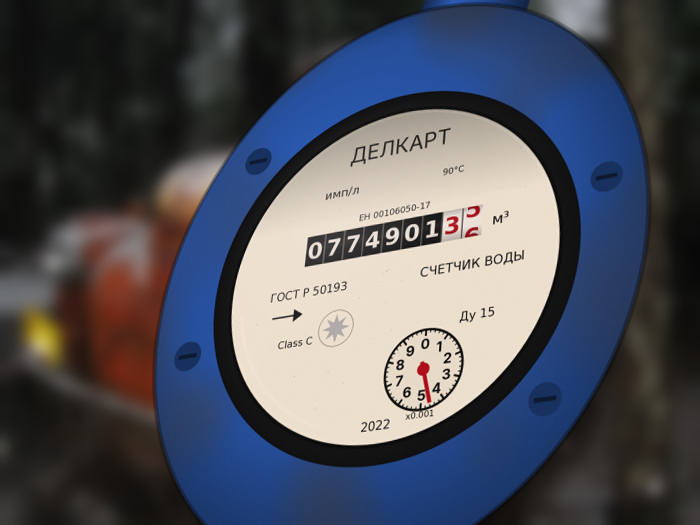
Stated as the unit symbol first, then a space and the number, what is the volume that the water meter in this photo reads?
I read m³ 774901.354
